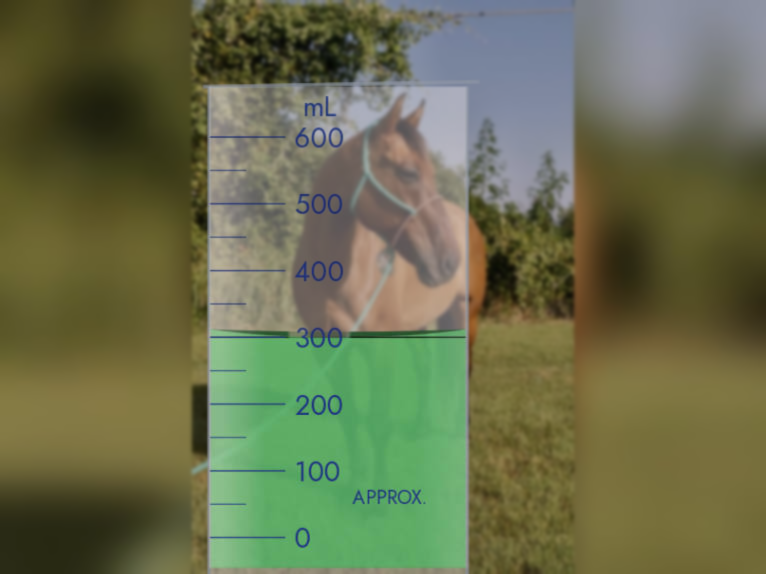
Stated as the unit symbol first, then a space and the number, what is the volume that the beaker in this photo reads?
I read mL 300
